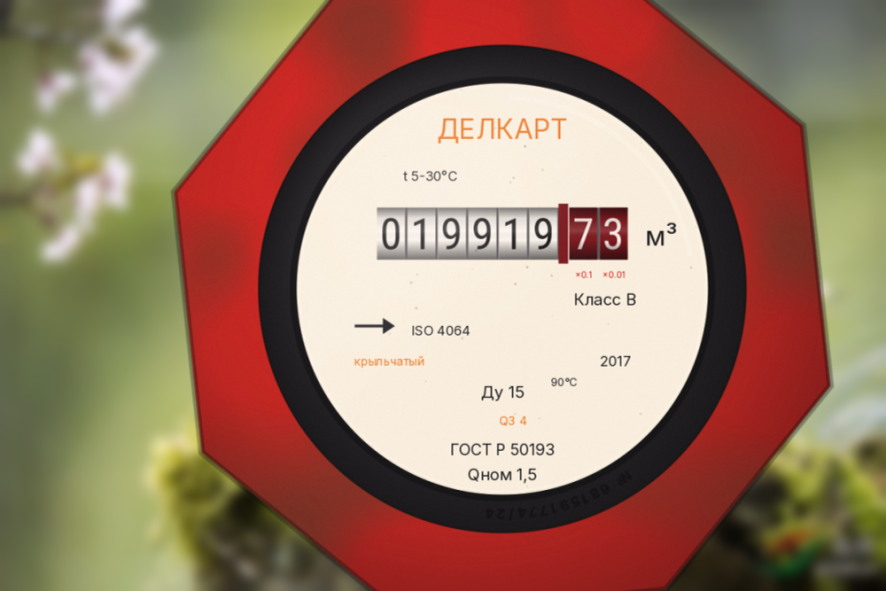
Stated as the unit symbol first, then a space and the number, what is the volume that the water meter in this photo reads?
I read m³ 19919.73
